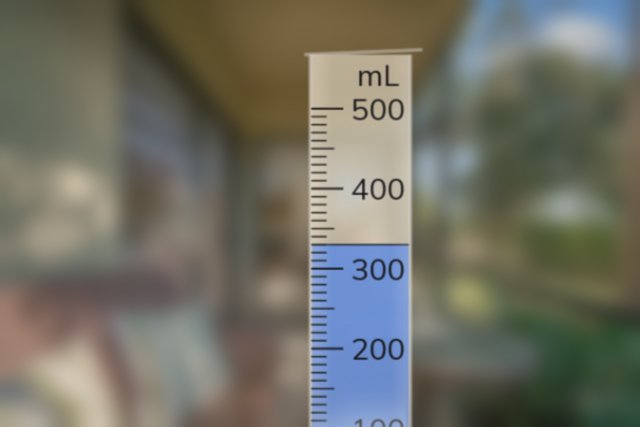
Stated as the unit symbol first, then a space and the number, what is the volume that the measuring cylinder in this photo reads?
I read mL 330
